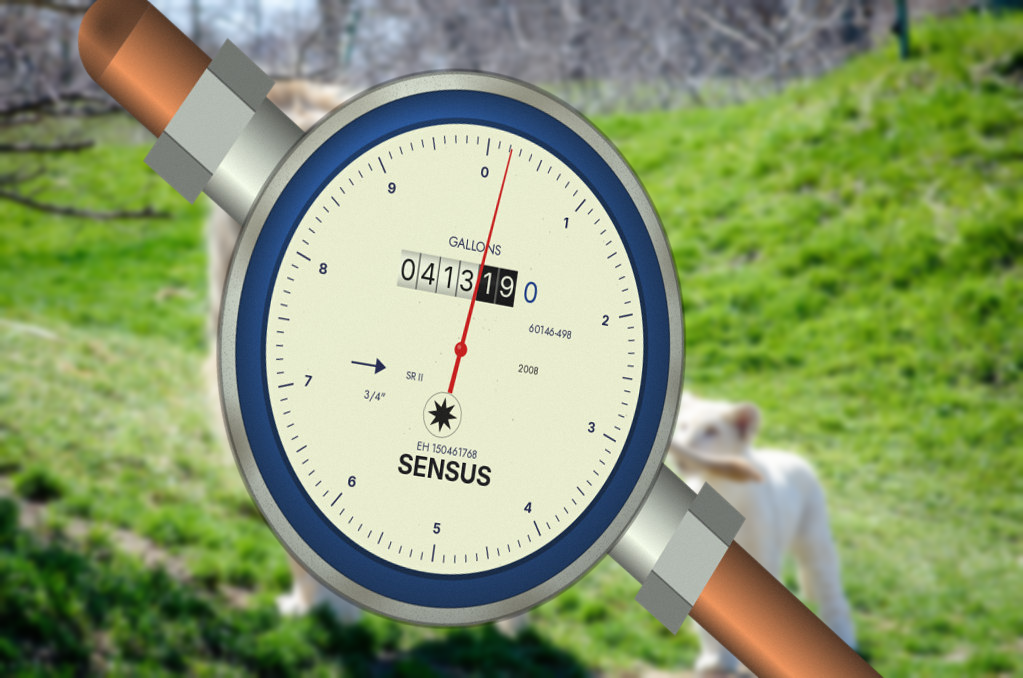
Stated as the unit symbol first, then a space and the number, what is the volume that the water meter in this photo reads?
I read gal 413190.2
